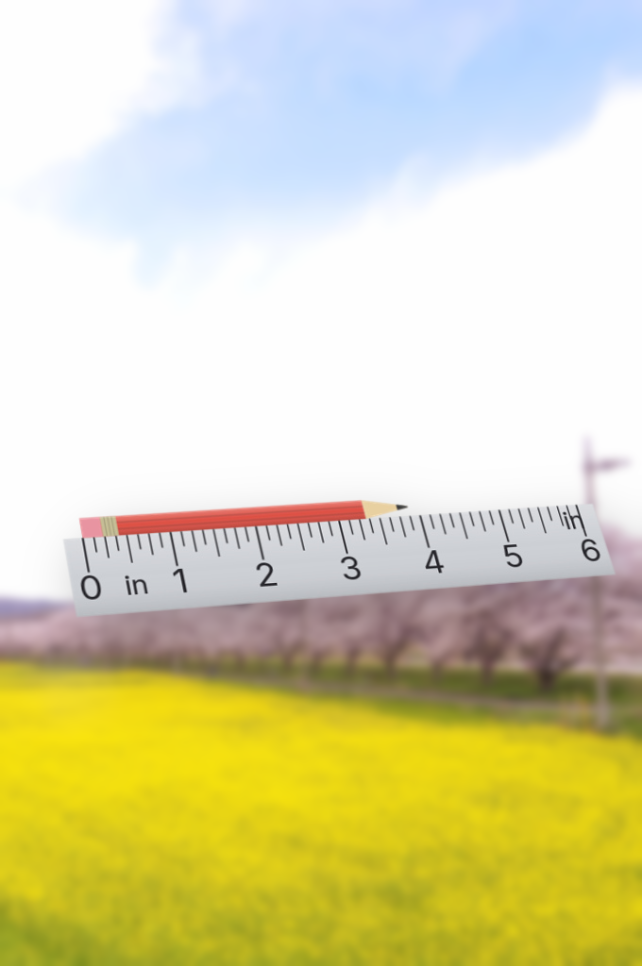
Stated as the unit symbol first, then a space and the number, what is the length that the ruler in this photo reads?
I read in 3.875
